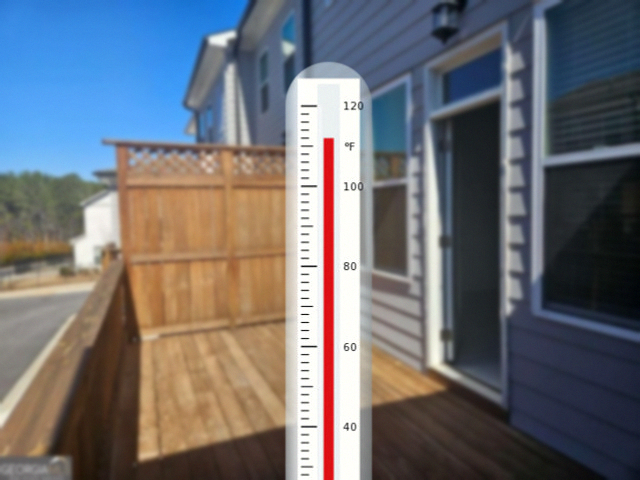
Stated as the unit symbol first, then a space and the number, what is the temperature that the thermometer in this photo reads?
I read °F 112
